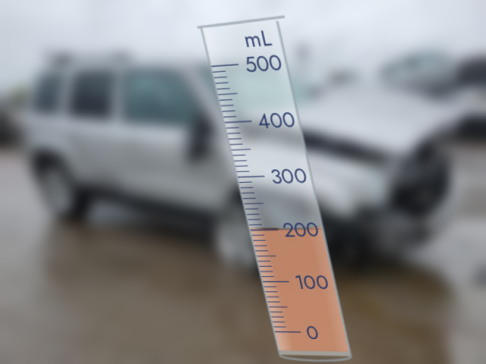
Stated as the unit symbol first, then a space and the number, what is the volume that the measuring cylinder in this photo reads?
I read mL 200
